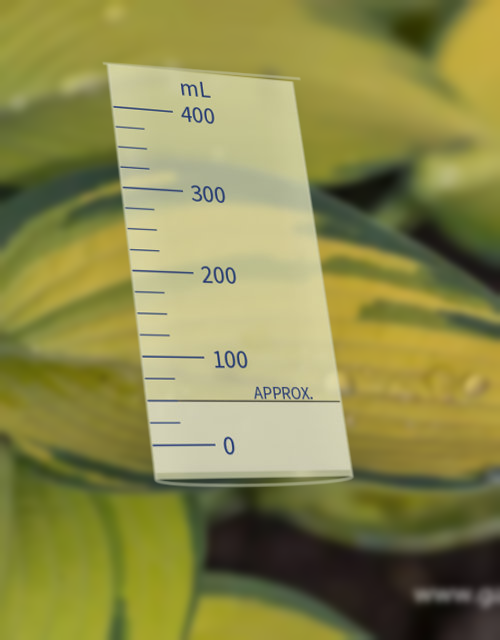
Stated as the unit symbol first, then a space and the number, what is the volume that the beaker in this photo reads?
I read mL 50
